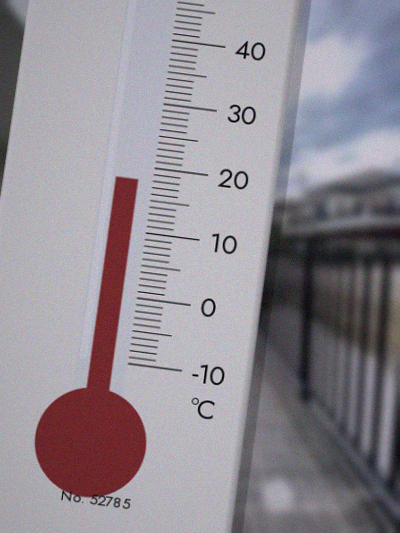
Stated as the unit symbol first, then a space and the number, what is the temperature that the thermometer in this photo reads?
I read °C 18
